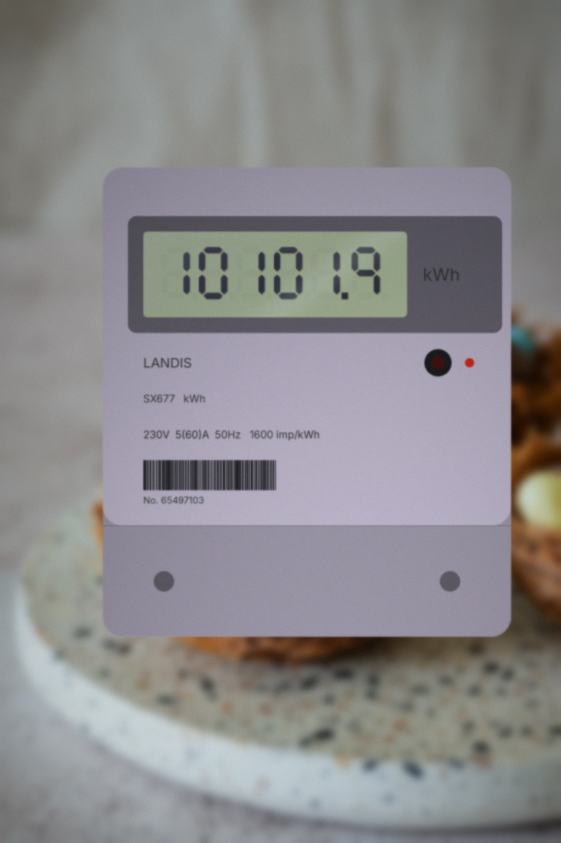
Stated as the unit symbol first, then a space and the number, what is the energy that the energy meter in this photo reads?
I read kWh 10101.9
